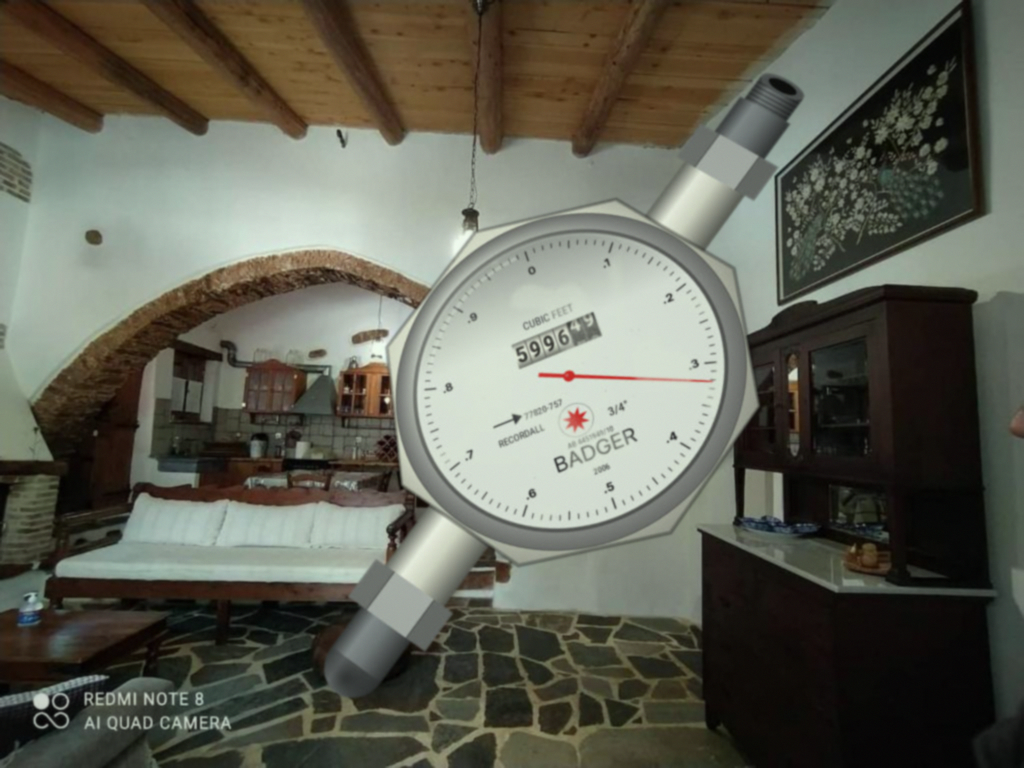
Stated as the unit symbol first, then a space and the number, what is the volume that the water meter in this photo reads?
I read ft³ 599649.32
